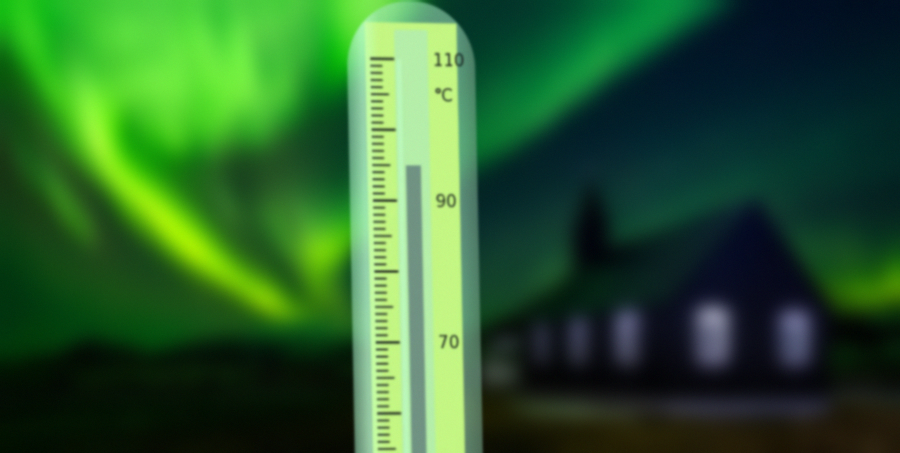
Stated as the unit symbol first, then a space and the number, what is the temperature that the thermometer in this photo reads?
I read °C 95
